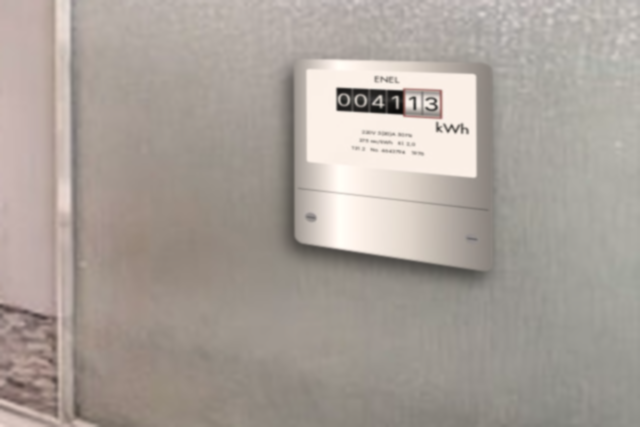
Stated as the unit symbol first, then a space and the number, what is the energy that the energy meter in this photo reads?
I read kWh 41.13
